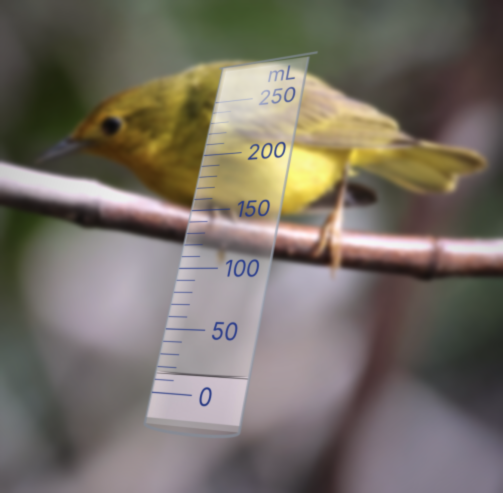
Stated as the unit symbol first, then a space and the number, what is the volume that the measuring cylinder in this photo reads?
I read mL 15
